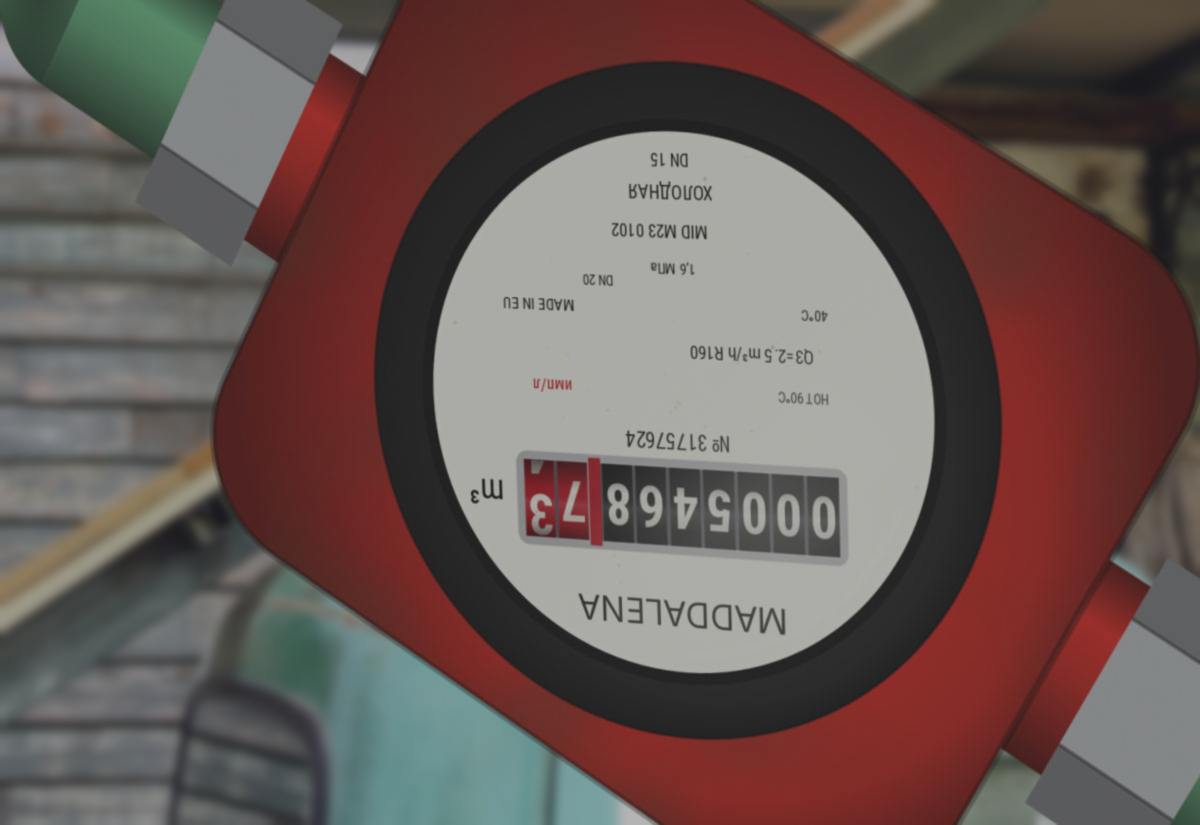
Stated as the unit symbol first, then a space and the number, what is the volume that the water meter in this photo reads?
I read m³ 5468.73
